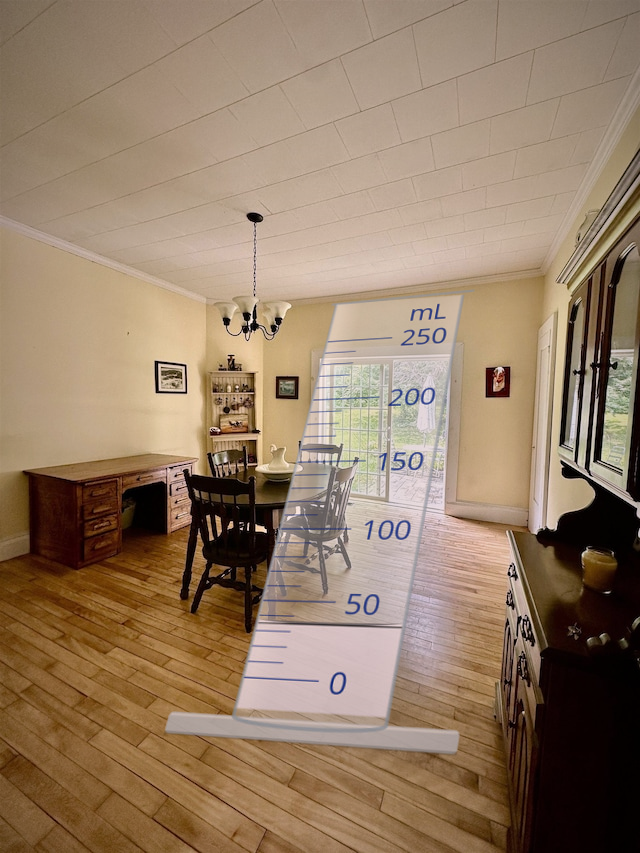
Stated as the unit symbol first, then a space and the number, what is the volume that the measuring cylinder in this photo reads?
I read mL 35
